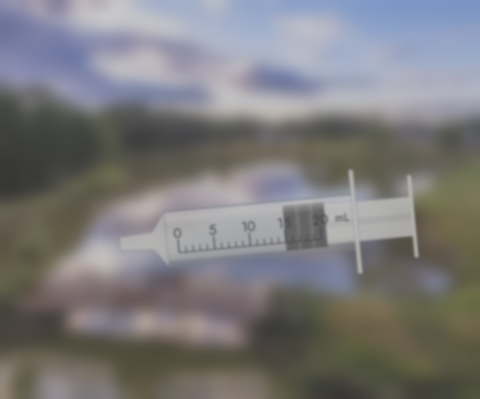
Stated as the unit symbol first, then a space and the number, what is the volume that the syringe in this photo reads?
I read mL 15
